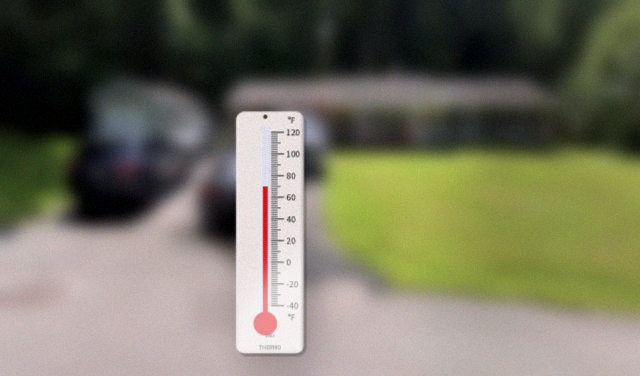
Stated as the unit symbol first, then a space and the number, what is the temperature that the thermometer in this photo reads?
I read °F 70
